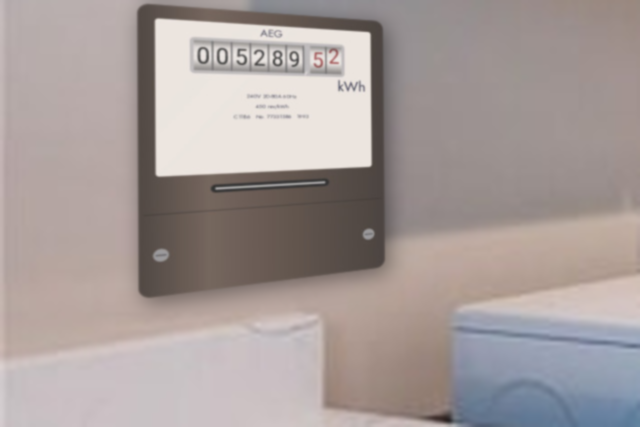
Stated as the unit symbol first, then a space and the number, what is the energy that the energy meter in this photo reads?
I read kWh 5289.52
